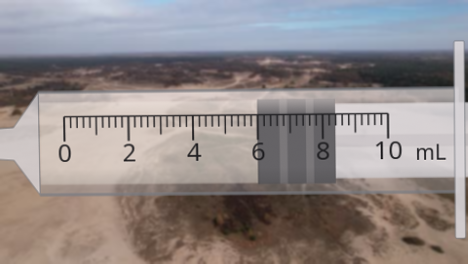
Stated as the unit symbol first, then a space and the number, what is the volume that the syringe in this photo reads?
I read mL 6
